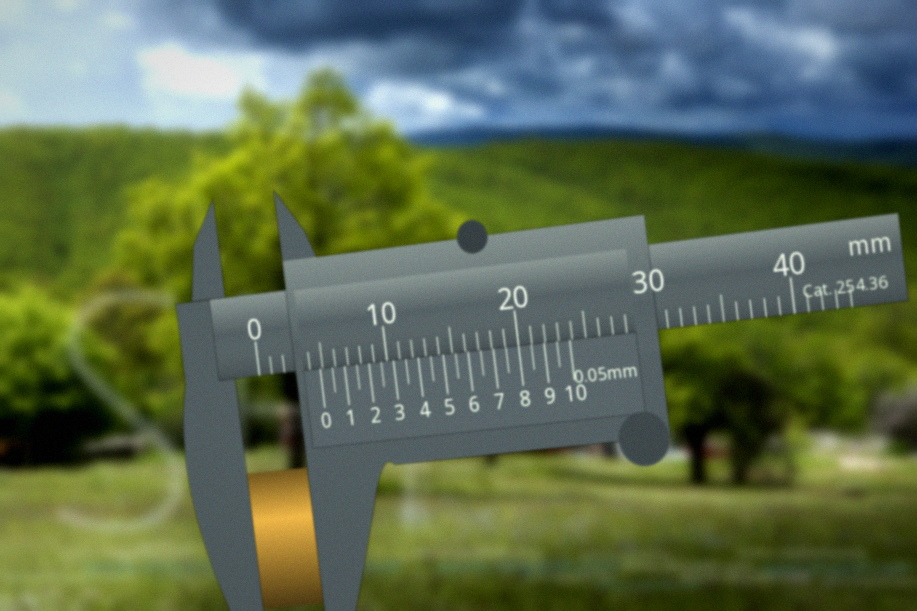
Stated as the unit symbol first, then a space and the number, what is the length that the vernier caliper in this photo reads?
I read mm 4.8
